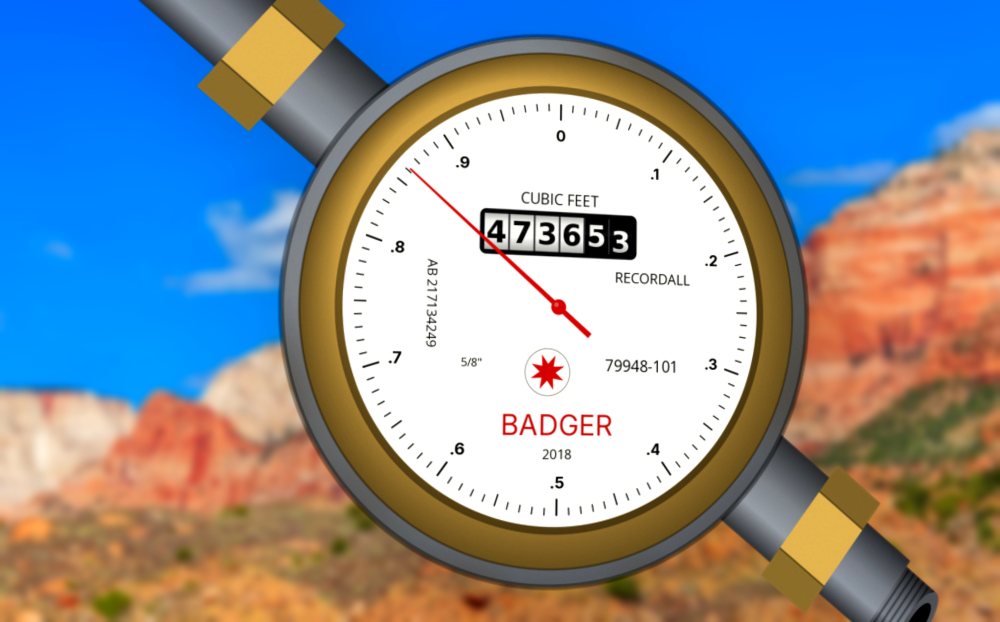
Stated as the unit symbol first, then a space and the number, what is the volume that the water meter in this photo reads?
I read ft³ 473652.86
